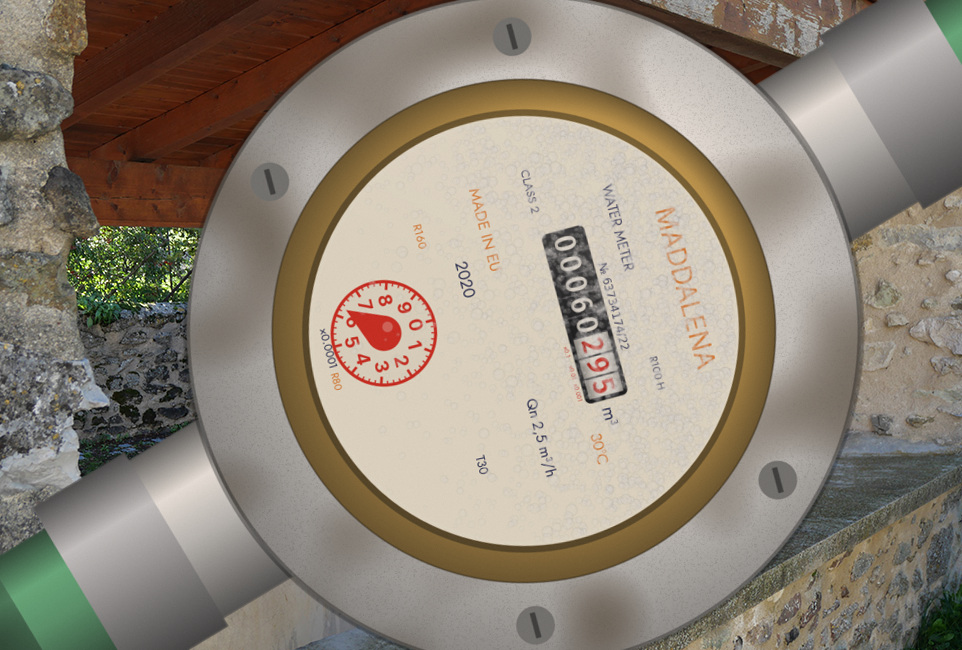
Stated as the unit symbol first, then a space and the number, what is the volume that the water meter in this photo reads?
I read m³ 60.2956
